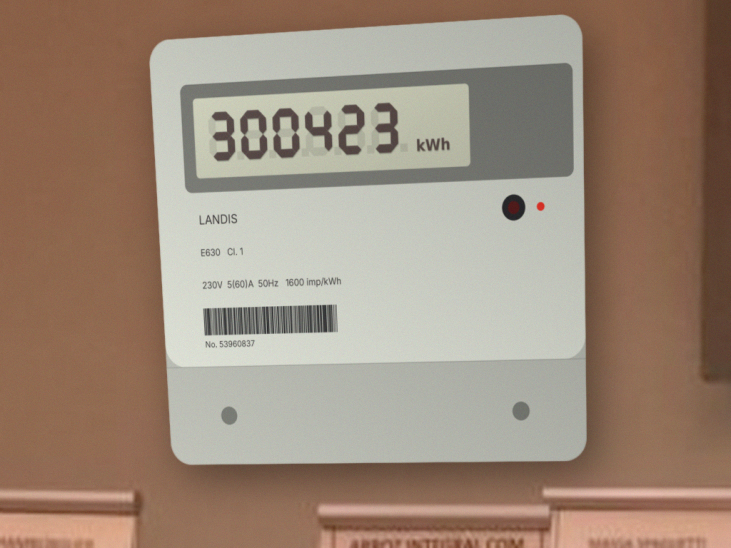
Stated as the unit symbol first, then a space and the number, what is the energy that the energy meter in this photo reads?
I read kWh 300423
